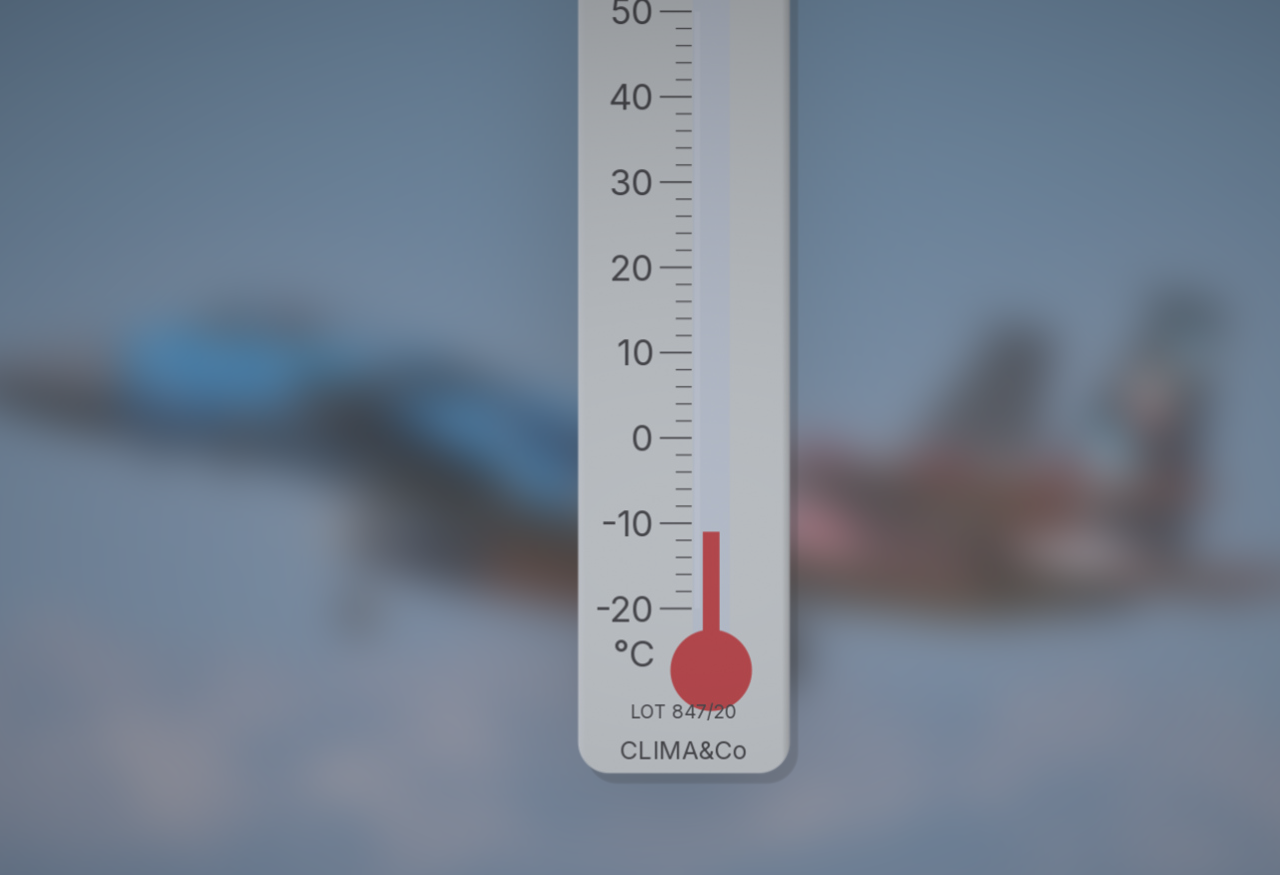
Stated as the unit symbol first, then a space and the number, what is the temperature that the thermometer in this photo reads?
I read °C -11
